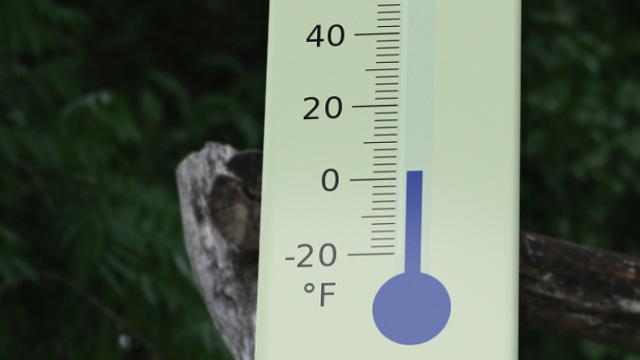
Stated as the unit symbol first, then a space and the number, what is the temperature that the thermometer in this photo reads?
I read °F 2
